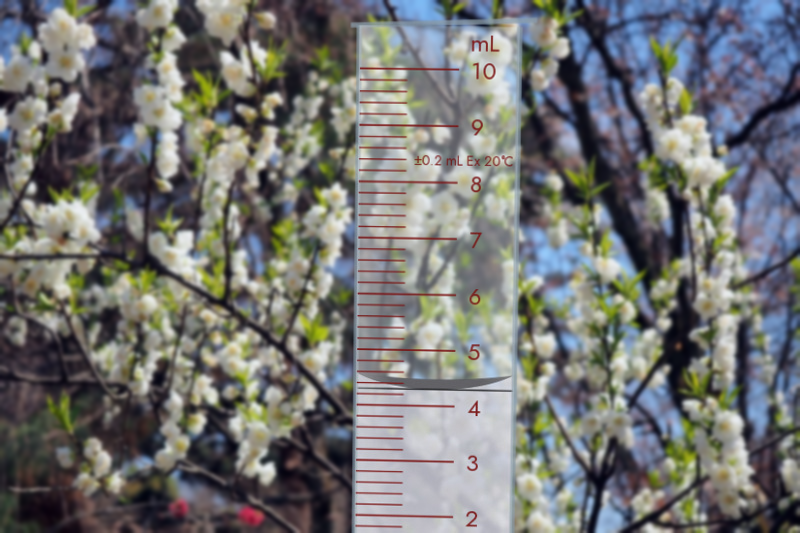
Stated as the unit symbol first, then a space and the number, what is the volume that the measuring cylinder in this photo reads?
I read mL 4.3
